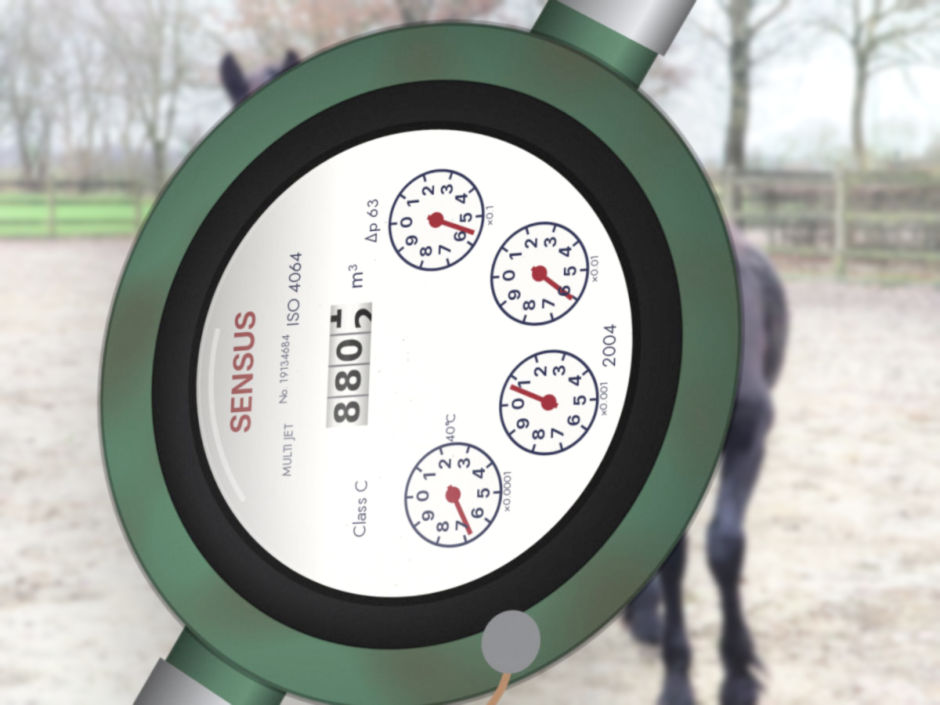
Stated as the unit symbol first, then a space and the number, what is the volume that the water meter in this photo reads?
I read m³ 8801.5606
